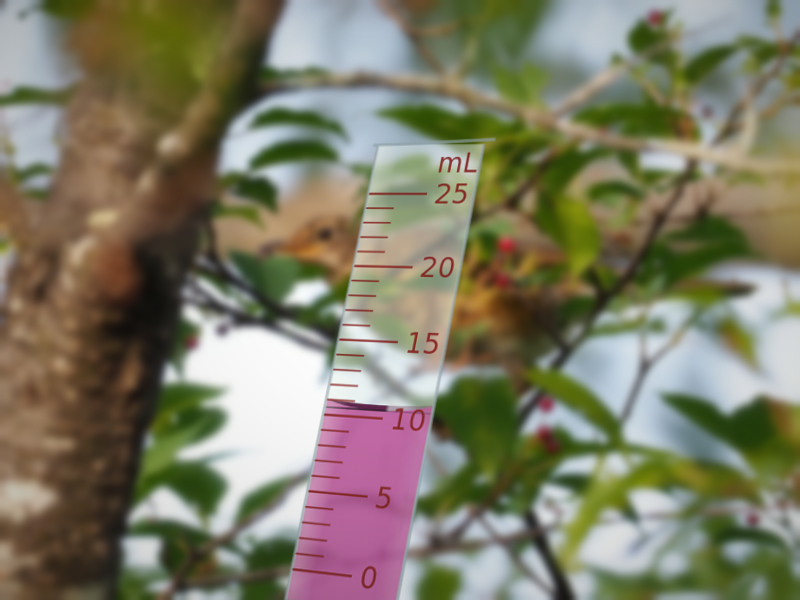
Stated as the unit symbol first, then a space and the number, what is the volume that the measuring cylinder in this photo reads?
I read mL 10.5
